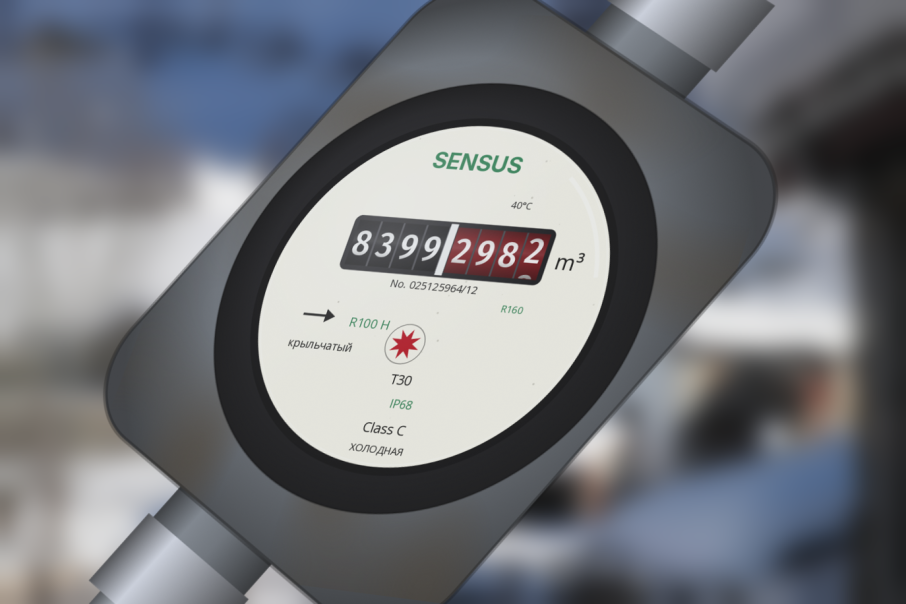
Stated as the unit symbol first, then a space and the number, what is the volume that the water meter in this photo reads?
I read m³ 8399.2982
